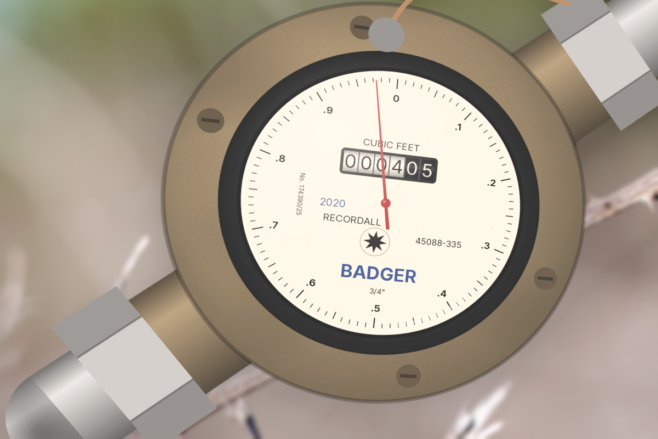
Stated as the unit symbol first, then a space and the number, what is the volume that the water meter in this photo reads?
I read ft³ 404.97
